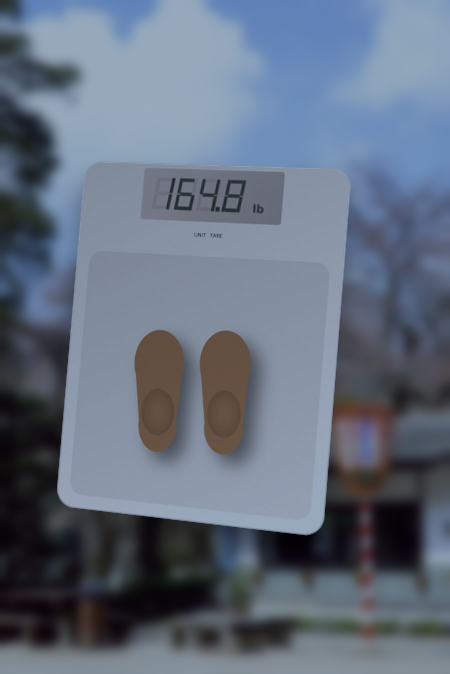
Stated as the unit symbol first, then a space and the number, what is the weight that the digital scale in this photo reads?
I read lb 164.8
